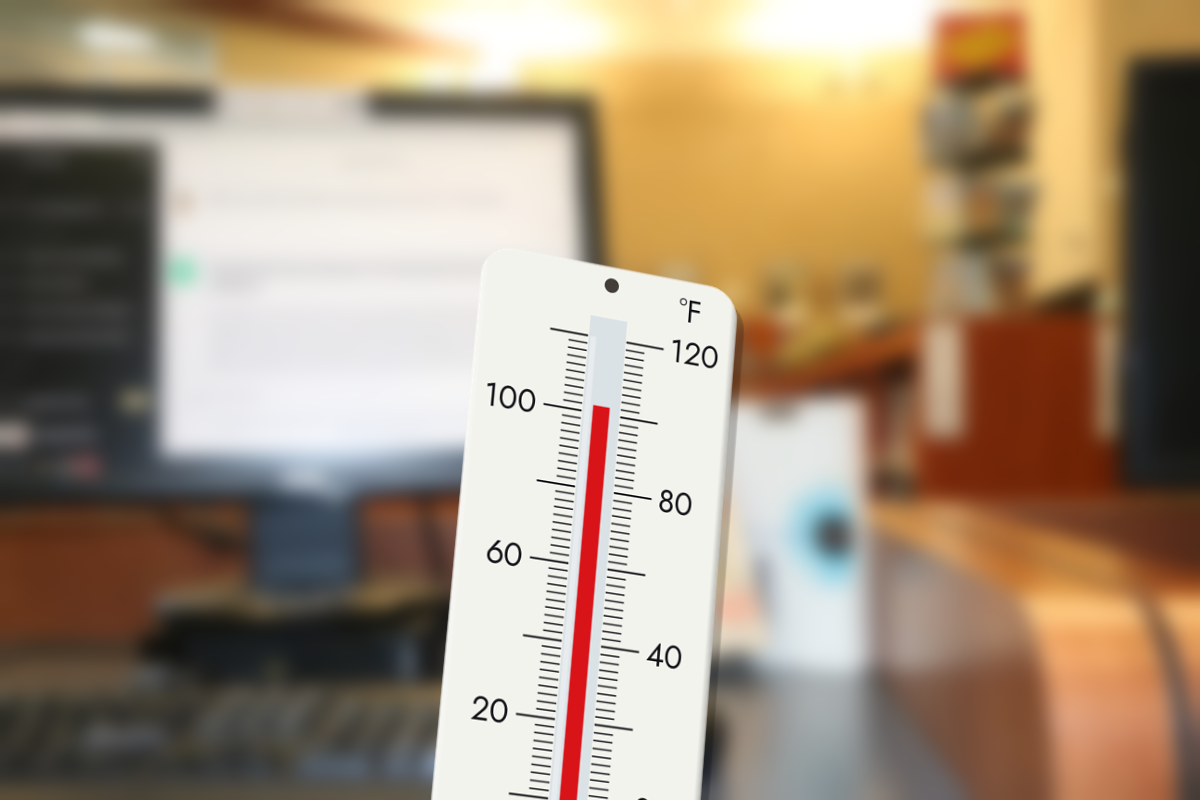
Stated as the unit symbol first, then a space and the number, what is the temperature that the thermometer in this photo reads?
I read °F 102
